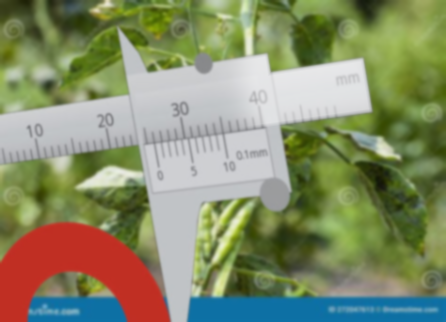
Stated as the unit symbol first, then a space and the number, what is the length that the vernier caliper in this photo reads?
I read mm 26.0
